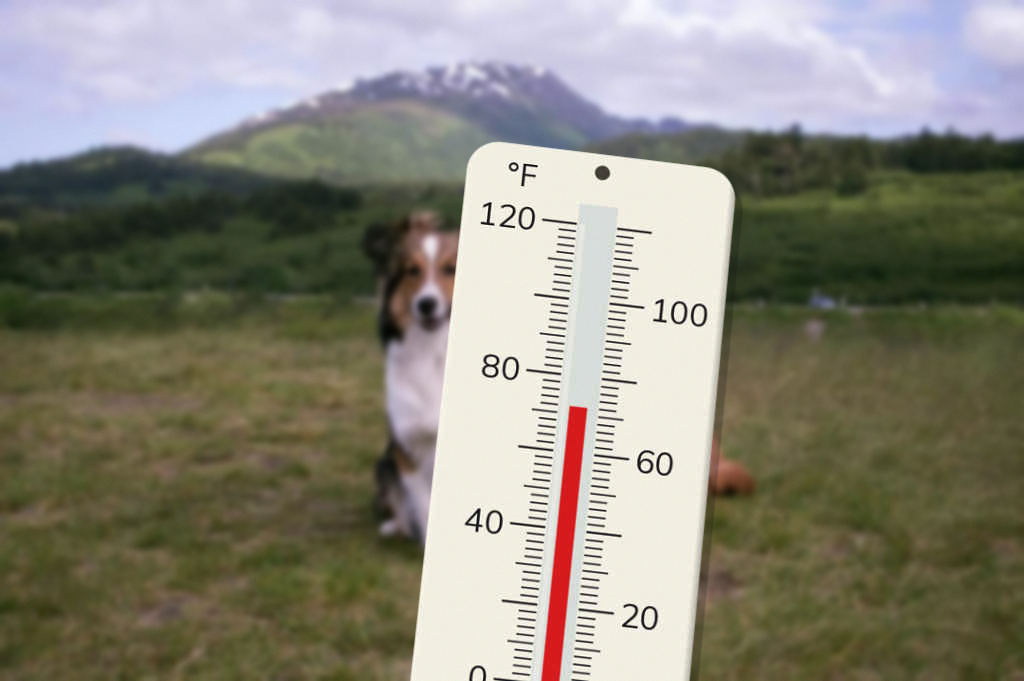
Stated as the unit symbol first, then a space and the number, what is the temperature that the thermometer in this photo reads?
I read °F 72
